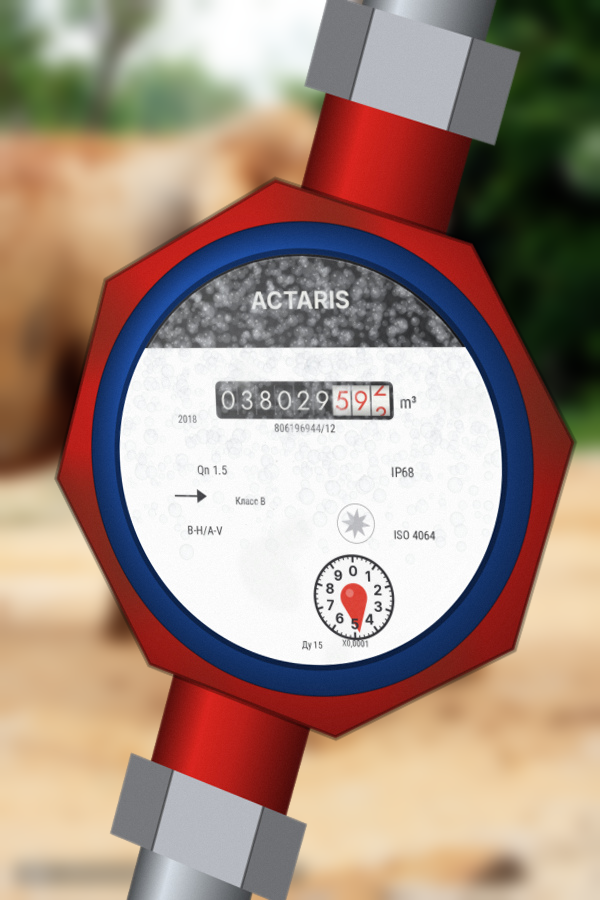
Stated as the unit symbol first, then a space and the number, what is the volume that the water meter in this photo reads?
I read m³ 38029.5924
